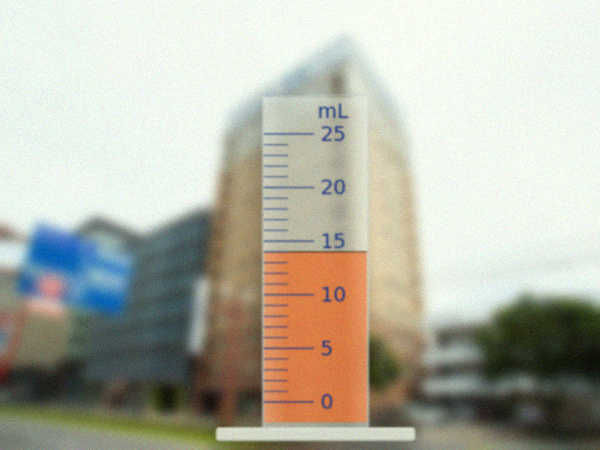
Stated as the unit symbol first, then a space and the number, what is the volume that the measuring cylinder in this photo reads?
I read mL 14
